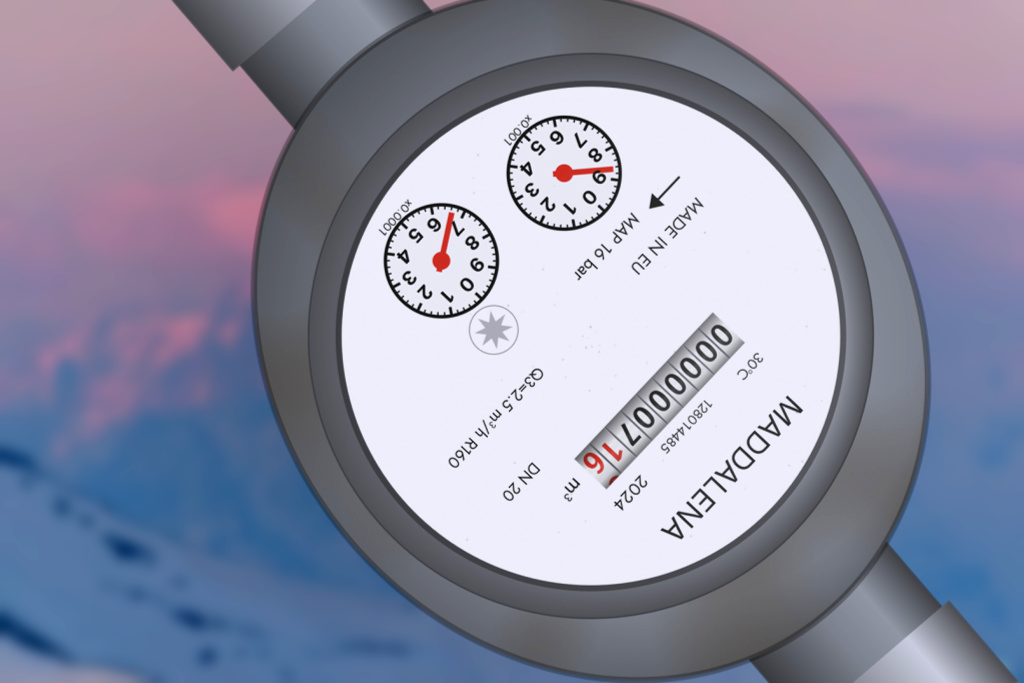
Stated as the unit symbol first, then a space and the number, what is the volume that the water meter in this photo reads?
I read m³ 7.1586
